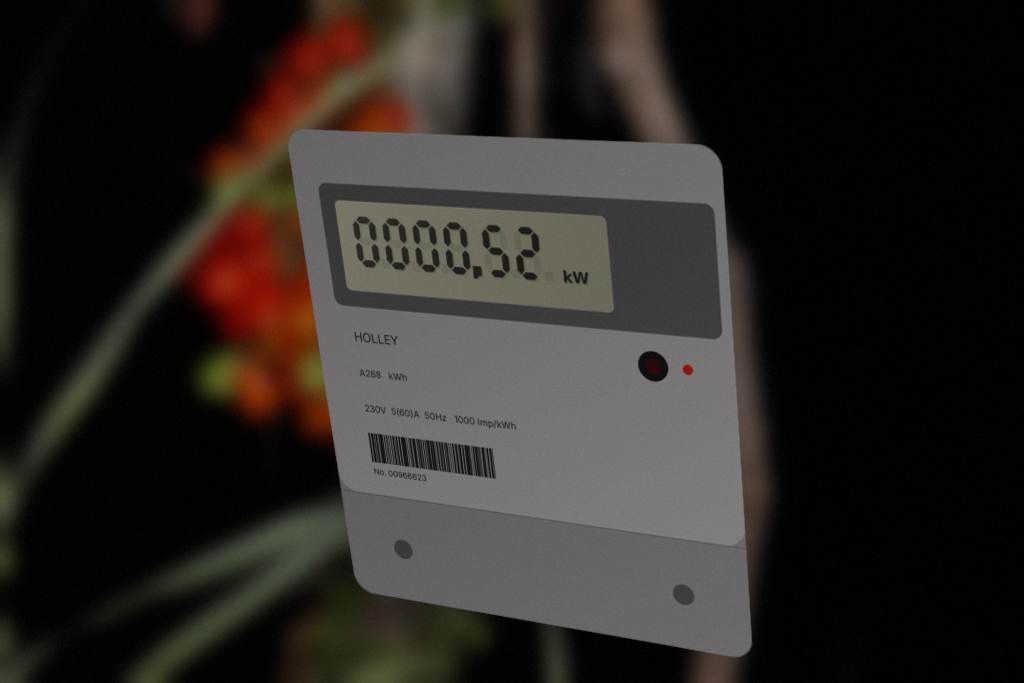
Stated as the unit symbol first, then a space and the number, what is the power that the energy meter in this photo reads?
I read kW 0.52
